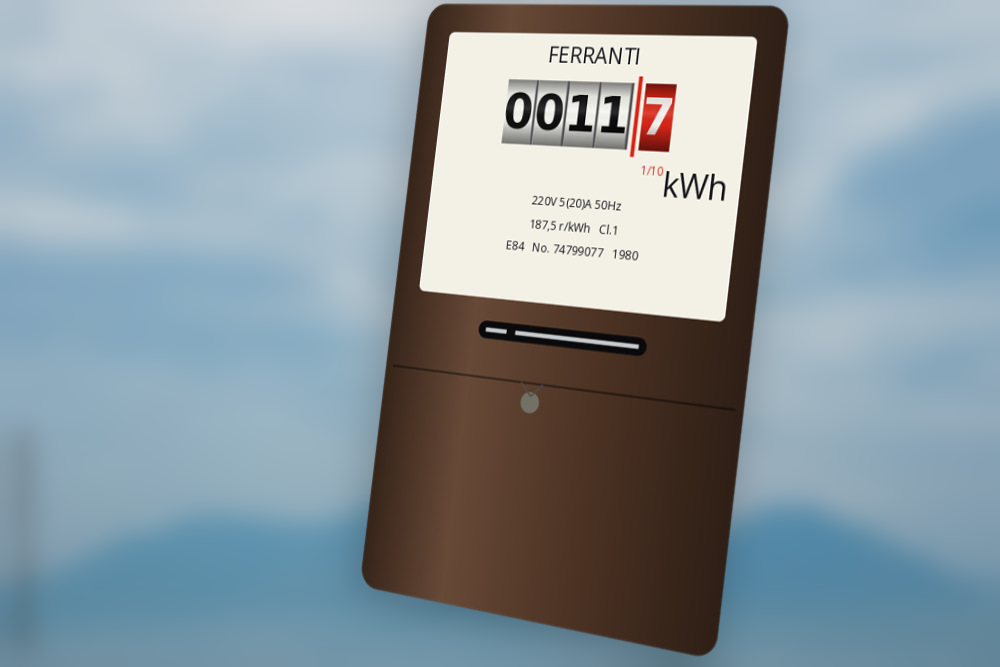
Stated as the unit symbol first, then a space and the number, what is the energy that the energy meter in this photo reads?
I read kWh 11.7
